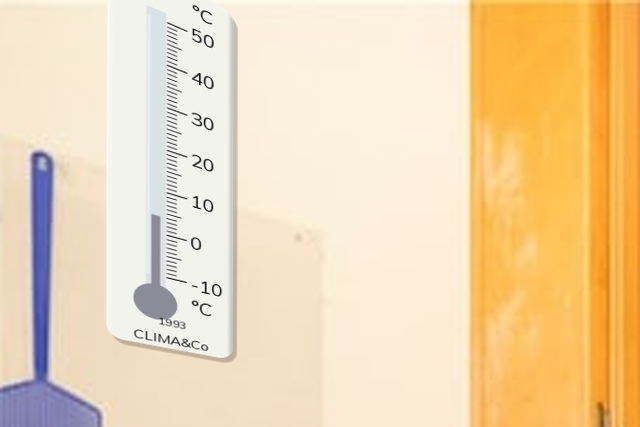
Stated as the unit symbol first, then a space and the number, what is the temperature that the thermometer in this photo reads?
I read °C 4
